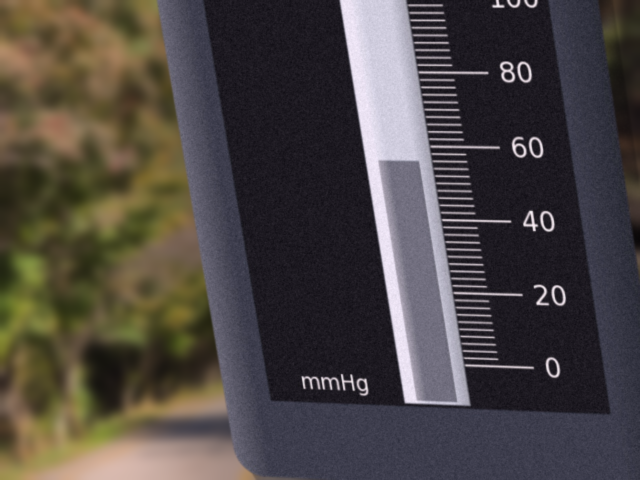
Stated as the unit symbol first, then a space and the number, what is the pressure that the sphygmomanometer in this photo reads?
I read mmHg 56
